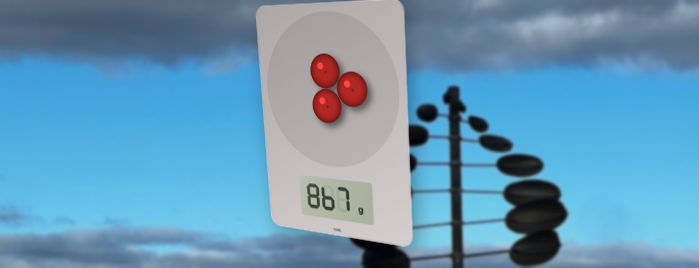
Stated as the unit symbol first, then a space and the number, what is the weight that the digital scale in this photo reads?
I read g 867
